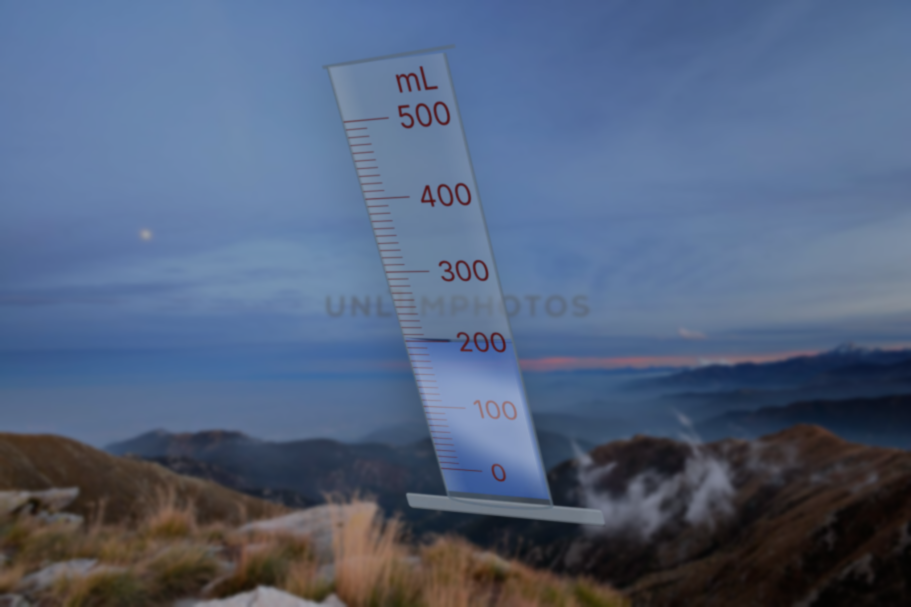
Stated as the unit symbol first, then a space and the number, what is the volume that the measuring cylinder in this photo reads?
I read mL 200
